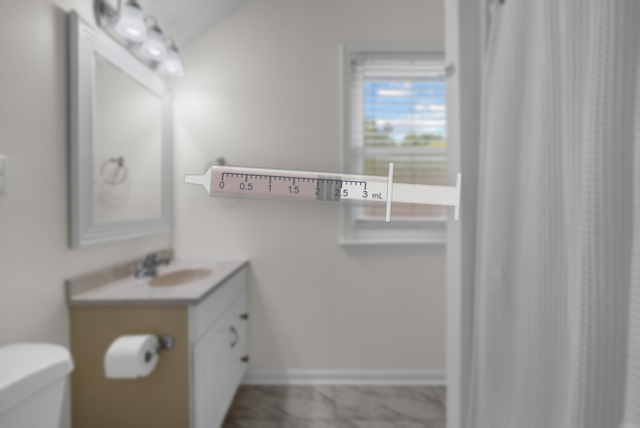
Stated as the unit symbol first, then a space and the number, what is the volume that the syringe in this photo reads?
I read mL 2
